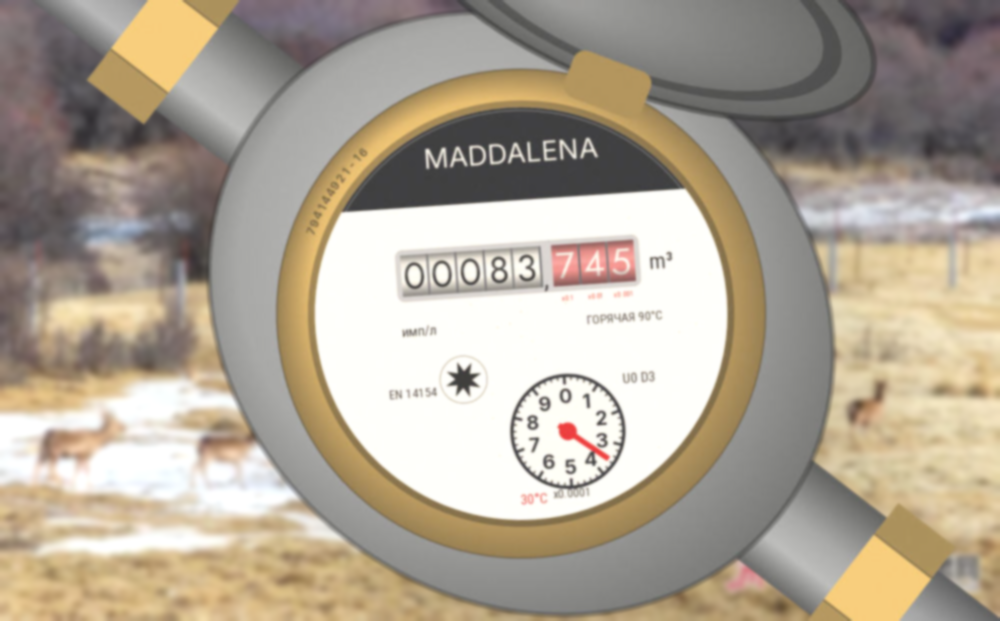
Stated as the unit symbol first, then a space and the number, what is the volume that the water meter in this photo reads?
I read m³ 83.7453
